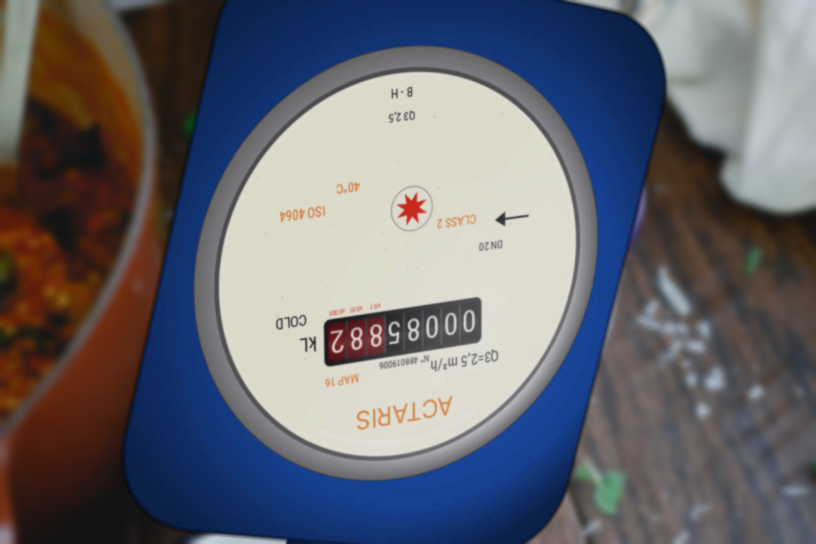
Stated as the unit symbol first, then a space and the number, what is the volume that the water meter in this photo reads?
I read kL 85.882
